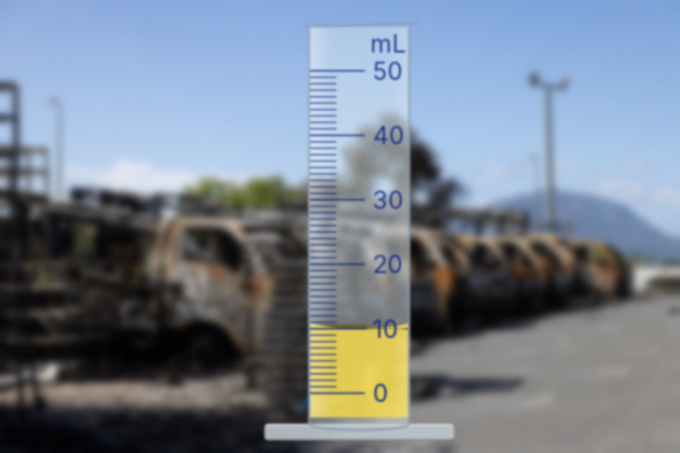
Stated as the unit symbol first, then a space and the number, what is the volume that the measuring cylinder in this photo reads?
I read mL 10
